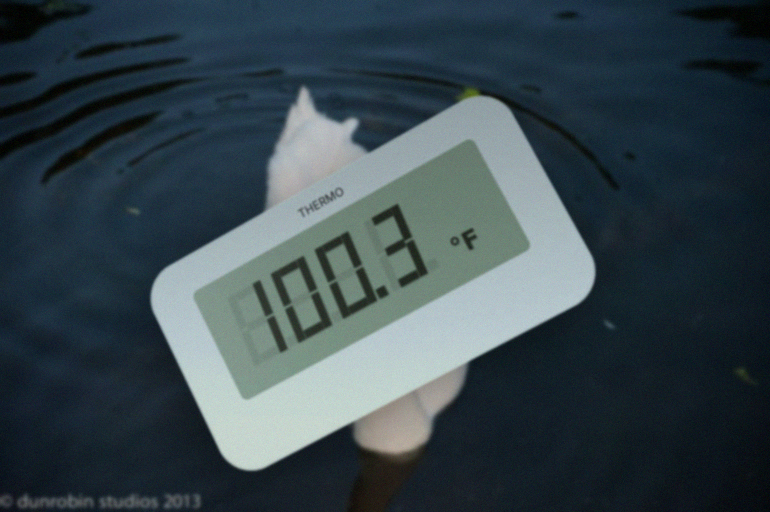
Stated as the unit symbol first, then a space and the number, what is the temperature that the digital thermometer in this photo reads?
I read °F 100.3
